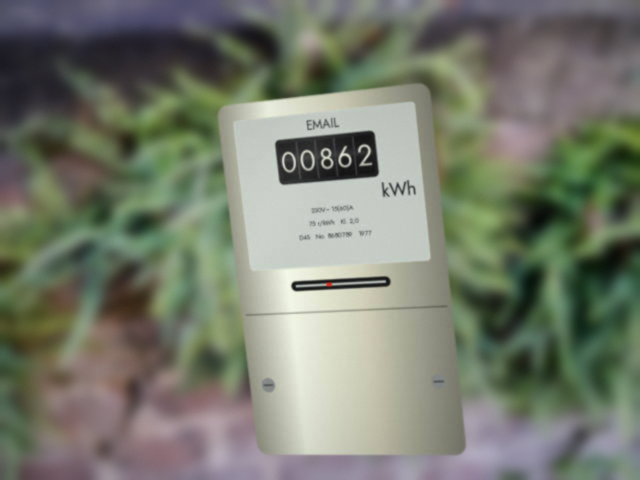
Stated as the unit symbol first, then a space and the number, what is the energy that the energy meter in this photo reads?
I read kWh 862
